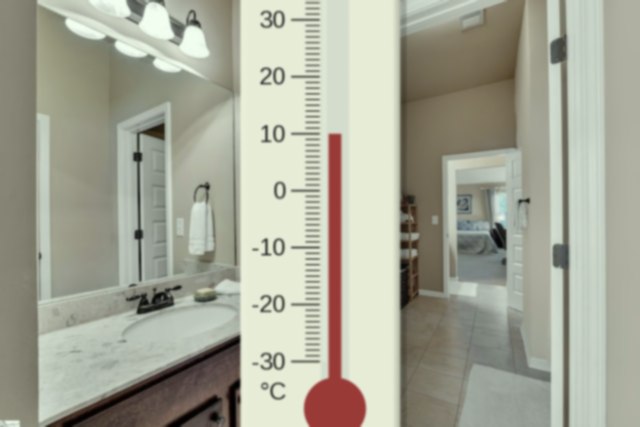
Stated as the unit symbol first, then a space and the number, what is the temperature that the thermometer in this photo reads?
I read °C 10
